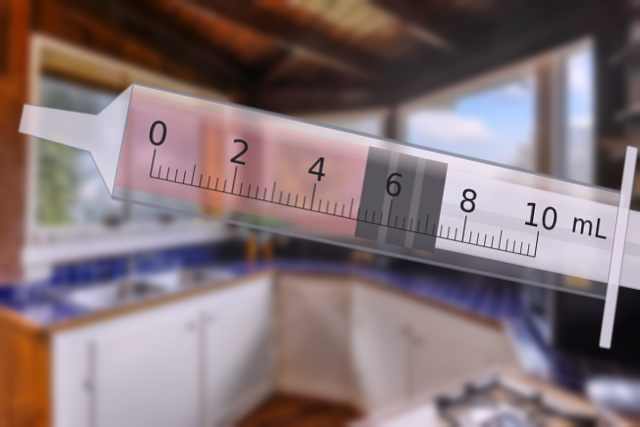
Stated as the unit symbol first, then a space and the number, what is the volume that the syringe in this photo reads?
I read mL 5.2
